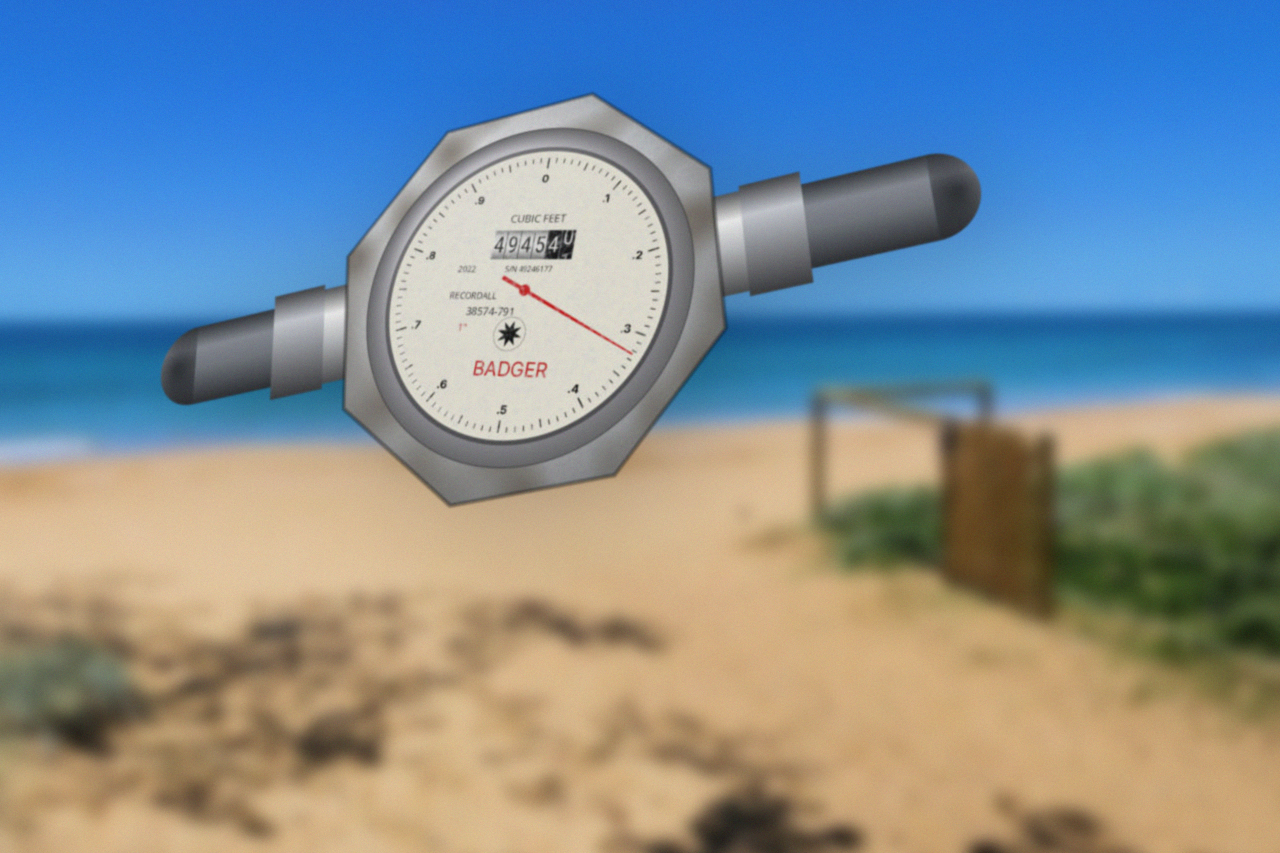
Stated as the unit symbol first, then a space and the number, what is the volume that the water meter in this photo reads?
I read ft³ 494540.32
